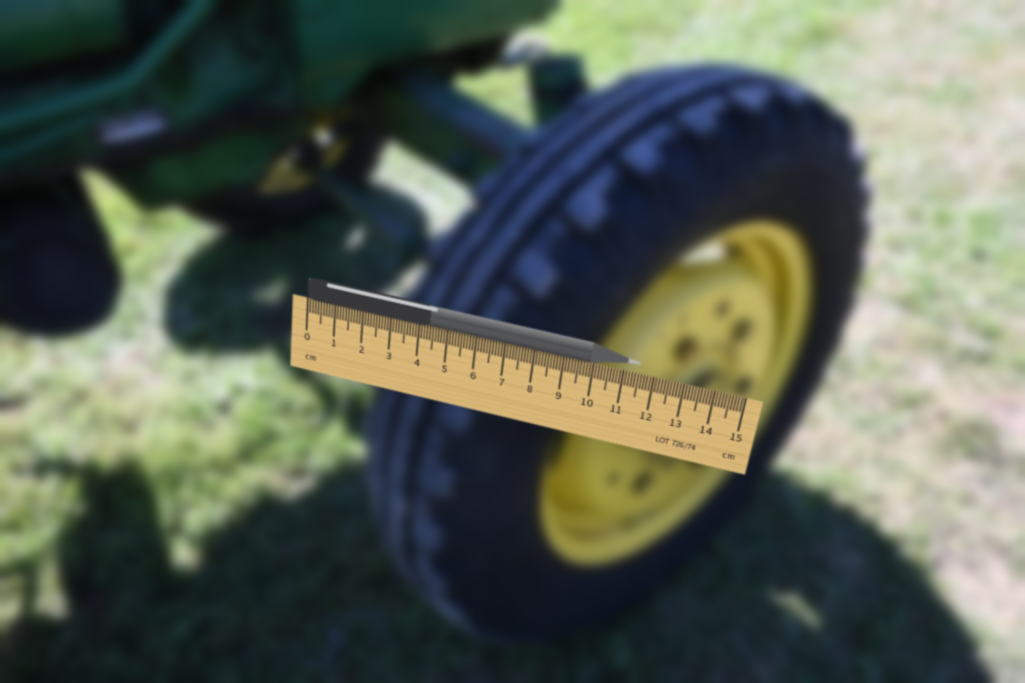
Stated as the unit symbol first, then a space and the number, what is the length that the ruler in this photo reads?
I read cm 11.5
